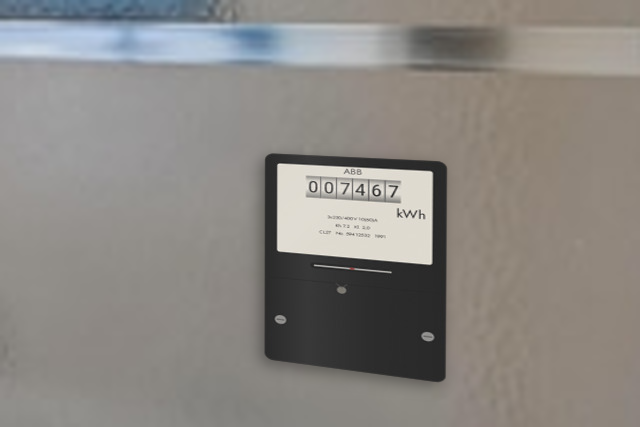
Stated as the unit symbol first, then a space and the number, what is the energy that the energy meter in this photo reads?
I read kWh 7467
